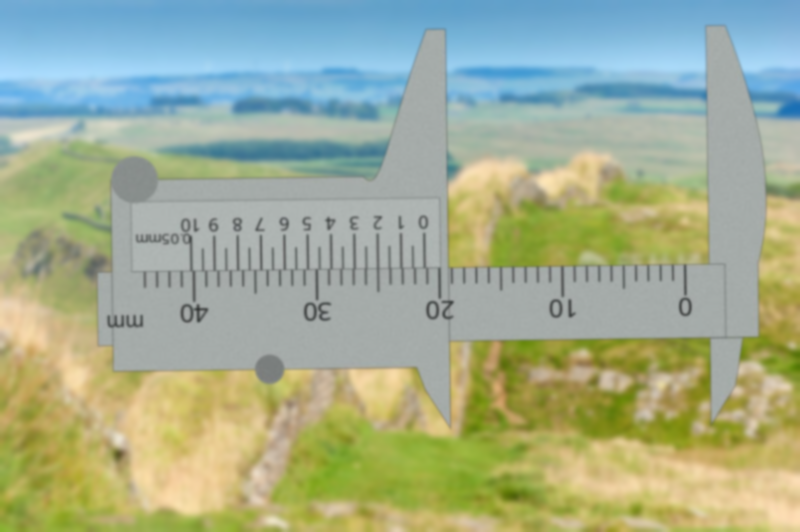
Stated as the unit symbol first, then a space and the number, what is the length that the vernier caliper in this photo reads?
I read mm 21.2
